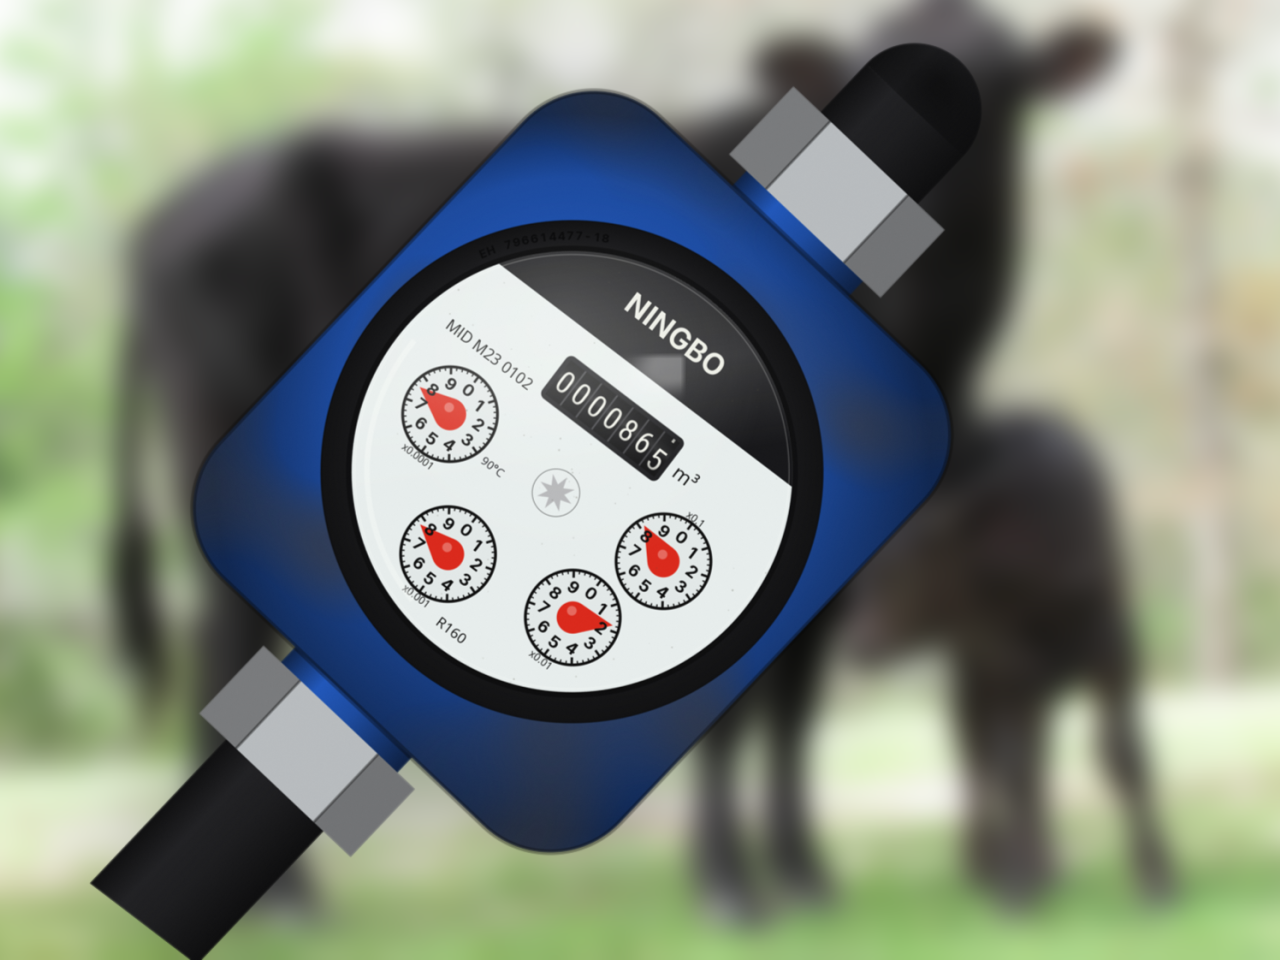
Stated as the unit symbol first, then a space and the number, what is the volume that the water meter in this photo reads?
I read m³ 864.8177
